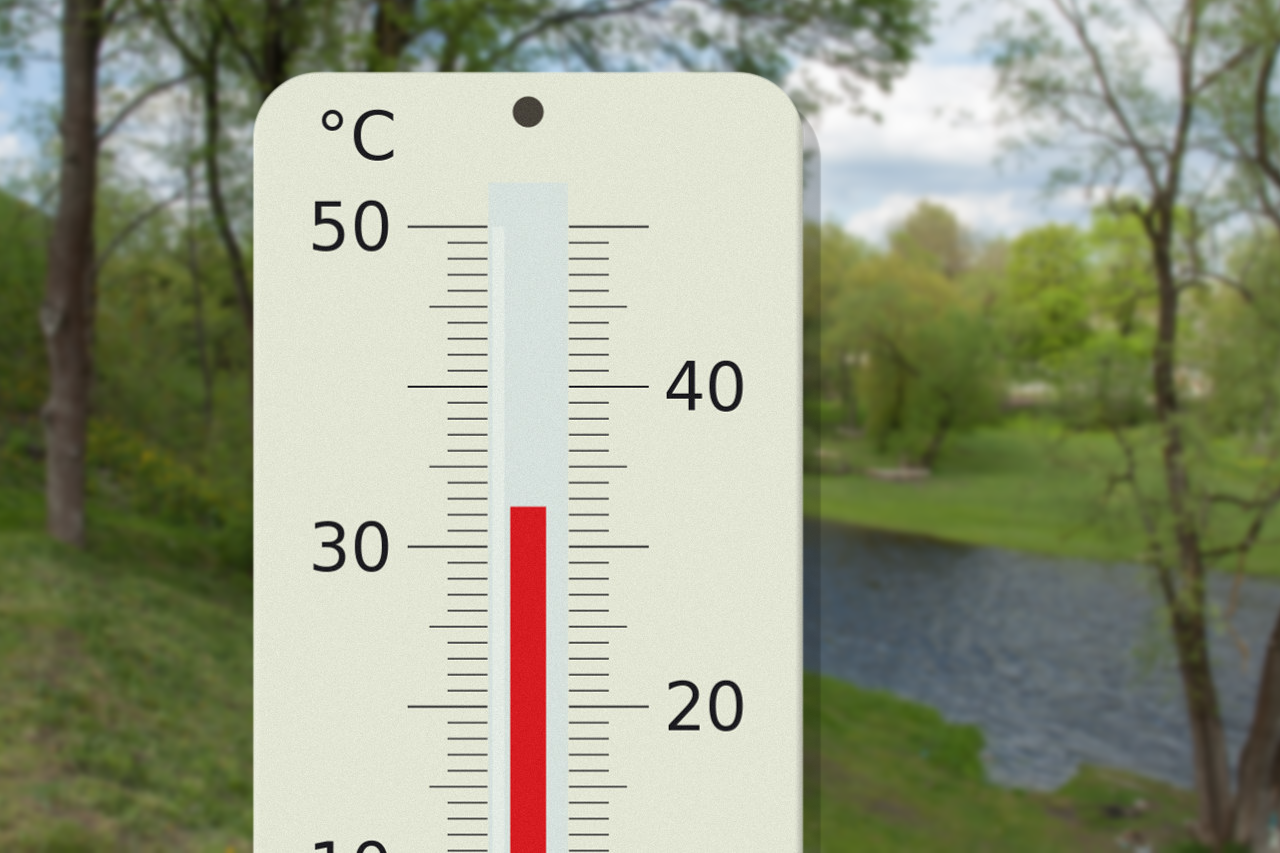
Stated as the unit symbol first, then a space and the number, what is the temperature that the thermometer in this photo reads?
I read °C 32.5
